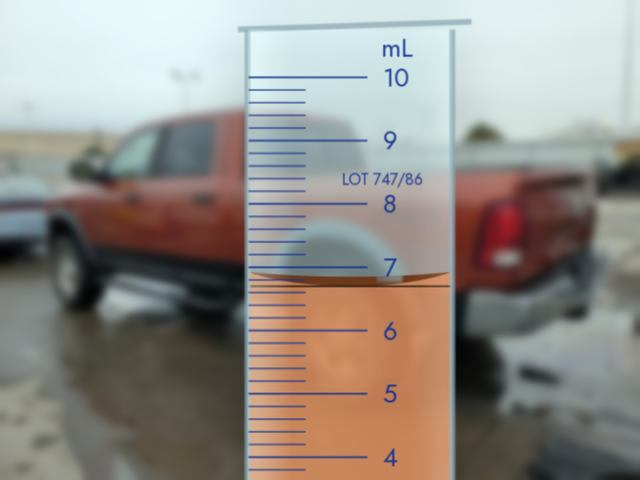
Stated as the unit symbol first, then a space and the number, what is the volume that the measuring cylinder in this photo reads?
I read mL 6.7
